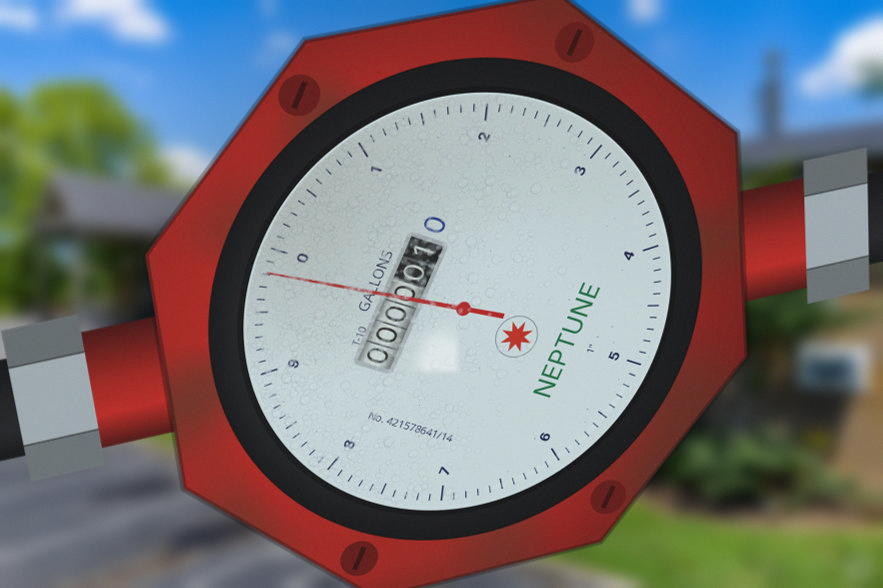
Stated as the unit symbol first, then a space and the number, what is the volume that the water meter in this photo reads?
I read gal 9.8
